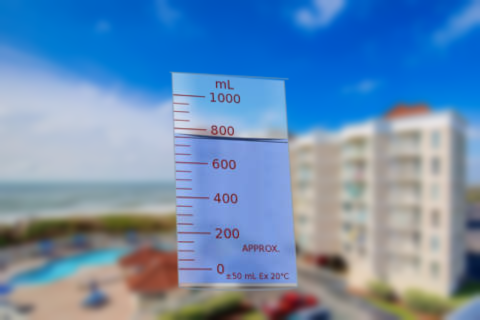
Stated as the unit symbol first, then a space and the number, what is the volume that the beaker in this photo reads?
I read mL 750
